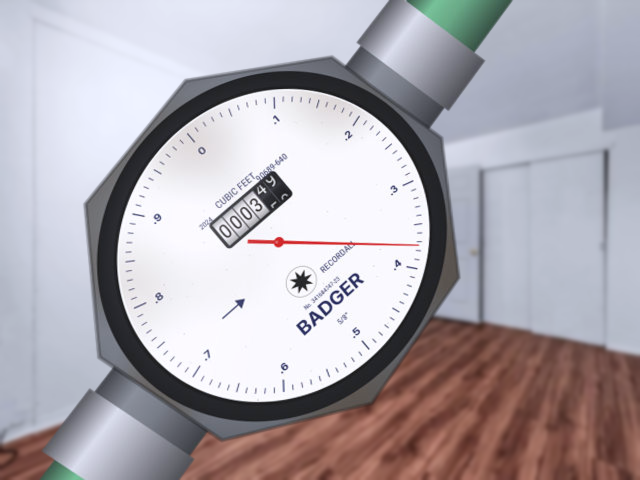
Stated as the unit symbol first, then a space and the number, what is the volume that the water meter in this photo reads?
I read ft³ 349.37
